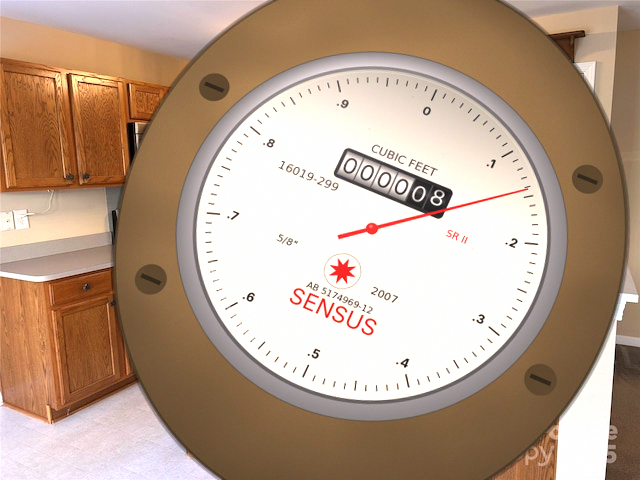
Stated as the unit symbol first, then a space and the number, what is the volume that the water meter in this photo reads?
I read ft³ 8.14
